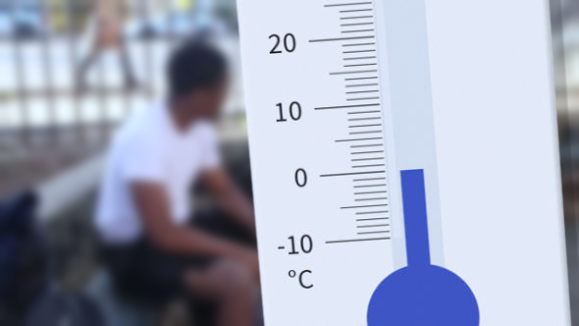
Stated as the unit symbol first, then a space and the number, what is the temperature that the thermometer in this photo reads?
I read °C 0
